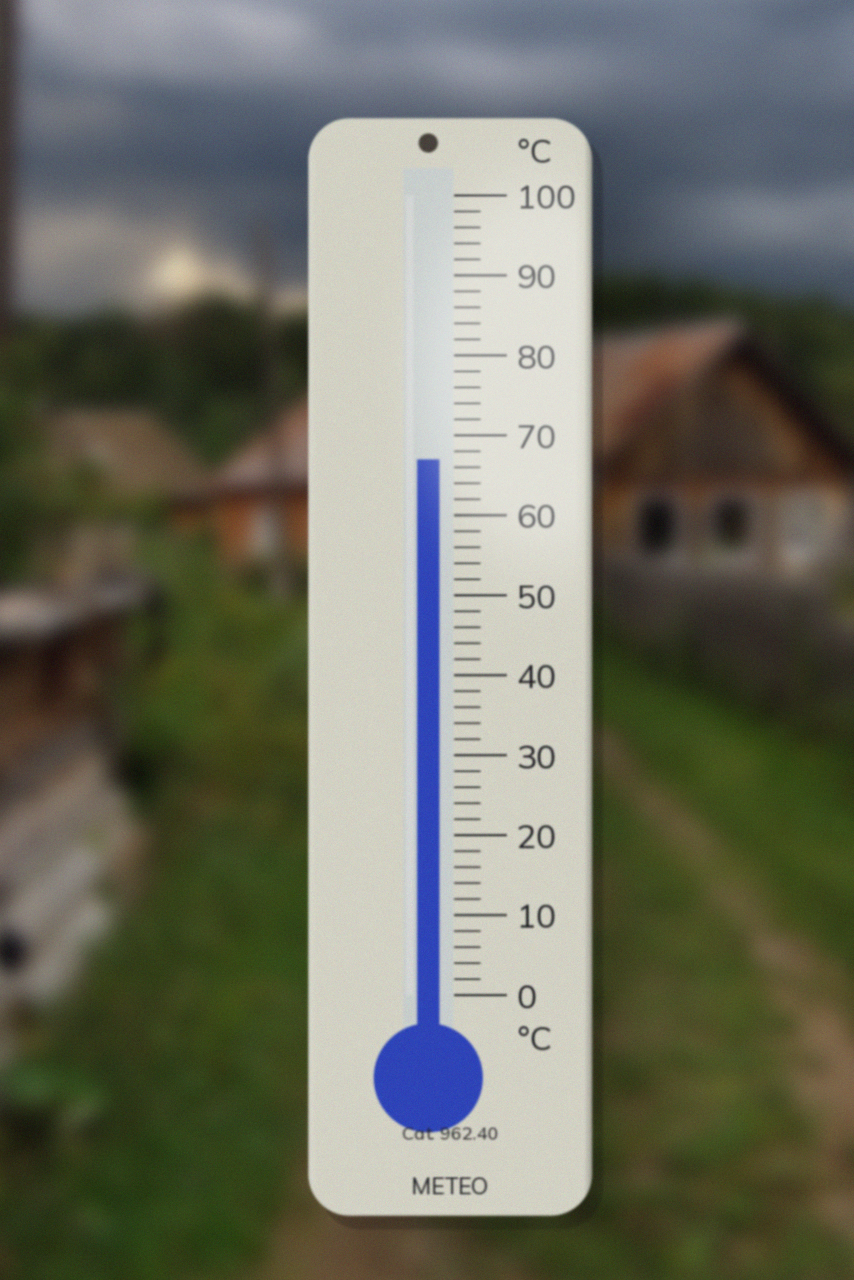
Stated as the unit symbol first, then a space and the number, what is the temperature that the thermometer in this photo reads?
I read °C 67
